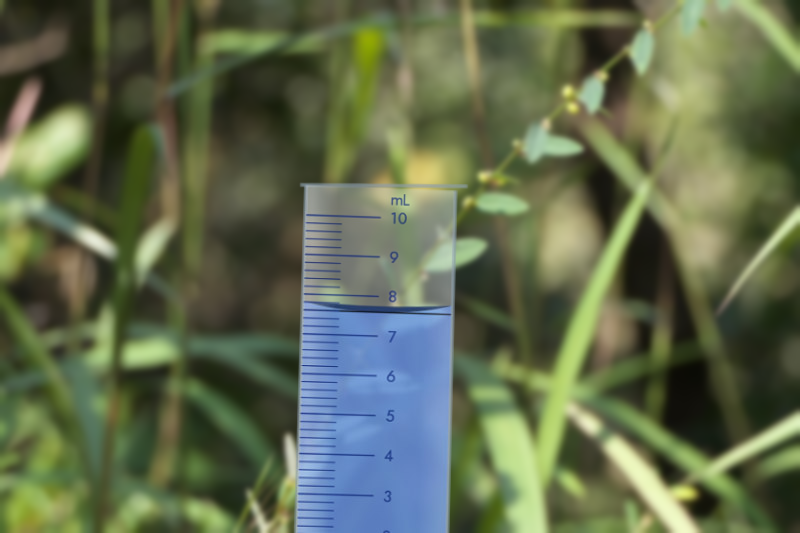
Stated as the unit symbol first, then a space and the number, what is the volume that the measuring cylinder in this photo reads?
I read mL 7.6
